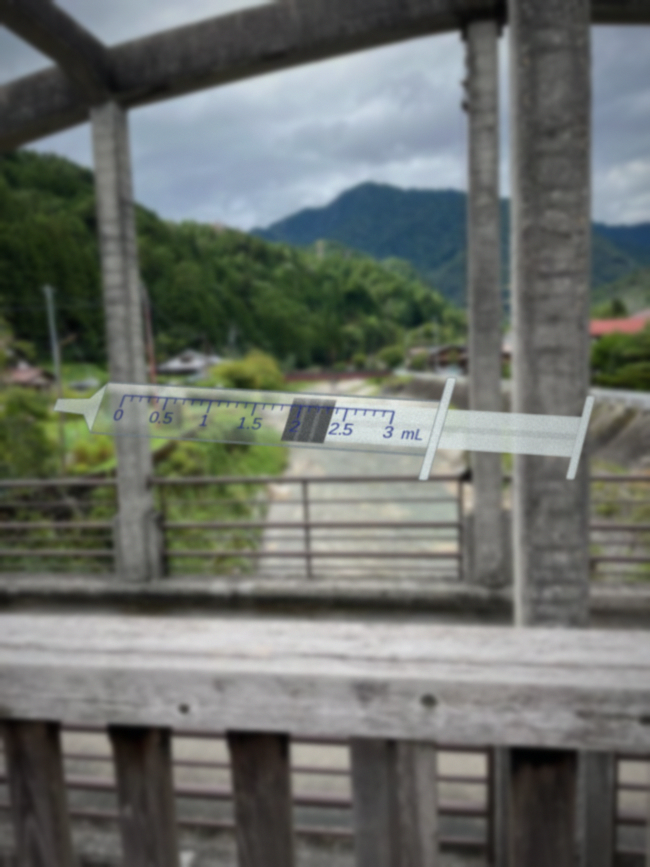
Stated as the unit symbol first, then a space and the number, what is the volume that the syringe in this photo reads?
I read mL 1.9
